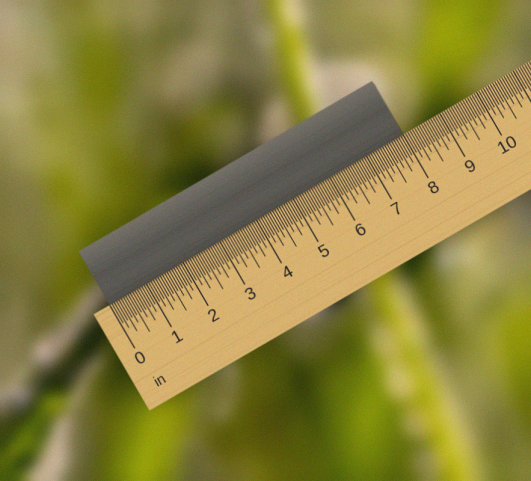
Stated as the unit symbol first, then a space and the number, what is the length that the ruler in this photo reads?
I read in 8
